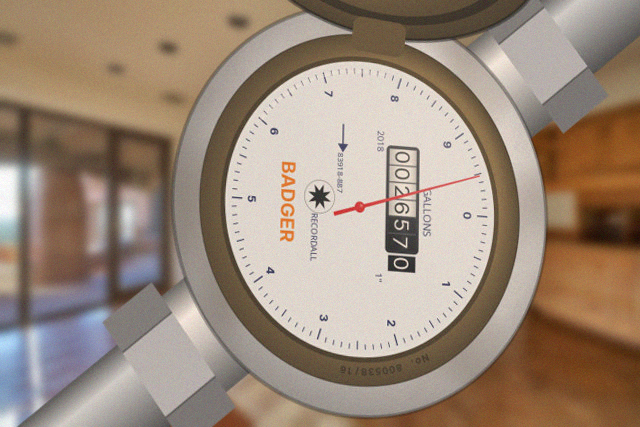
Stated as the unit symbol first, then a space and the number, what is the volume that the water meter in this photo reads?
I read gal 26569.5
